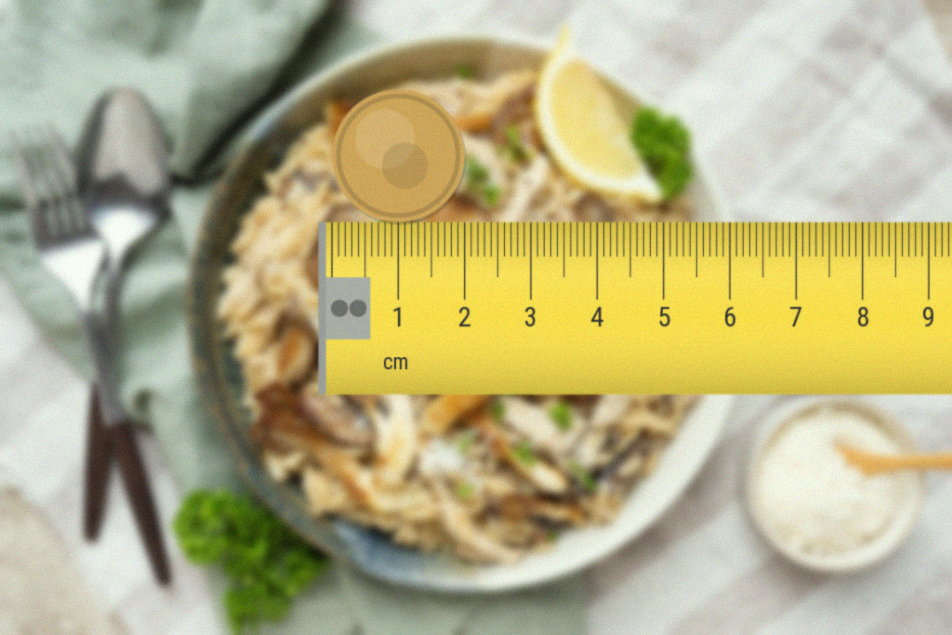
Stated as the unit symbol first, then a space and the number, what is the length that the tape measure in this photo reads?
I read cm 2
